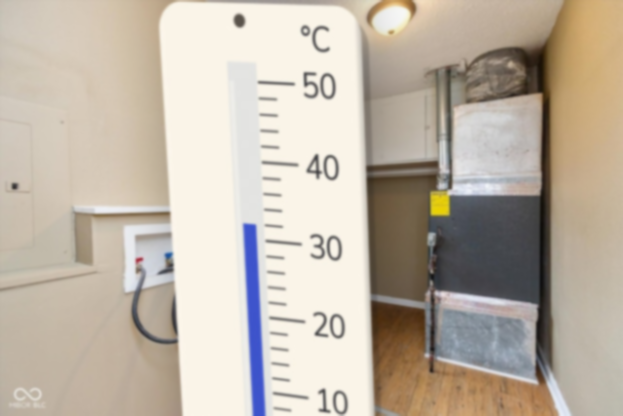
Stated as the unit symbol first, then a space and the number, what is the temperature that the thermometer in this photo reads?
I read °C 32
